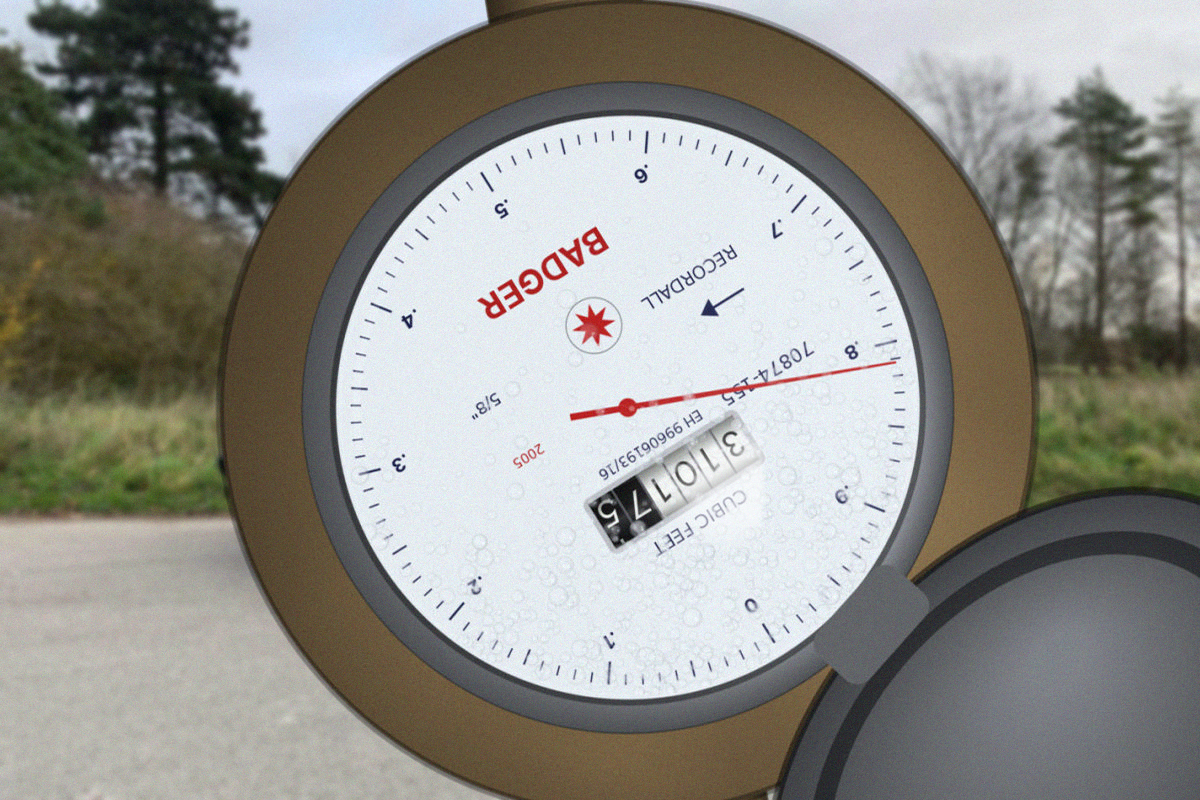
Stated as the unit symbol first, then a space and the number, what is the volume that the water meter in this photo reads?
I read ft³ 310174.81
